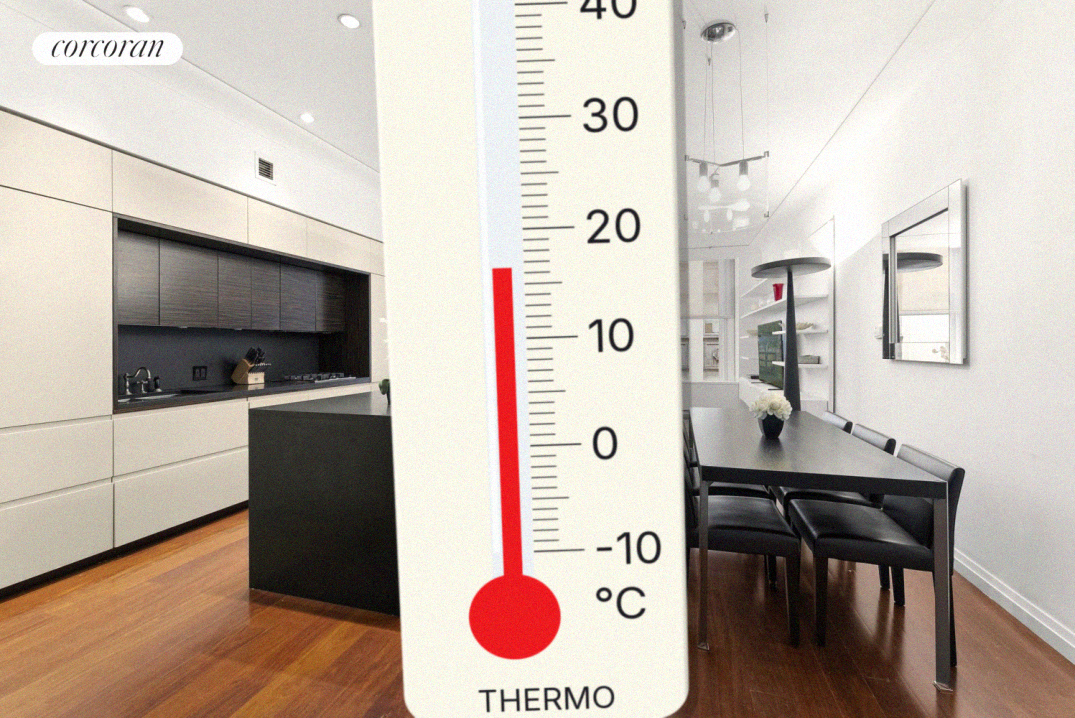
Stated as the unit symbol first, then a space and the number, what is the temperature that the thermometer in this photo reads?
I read °C 16.5
